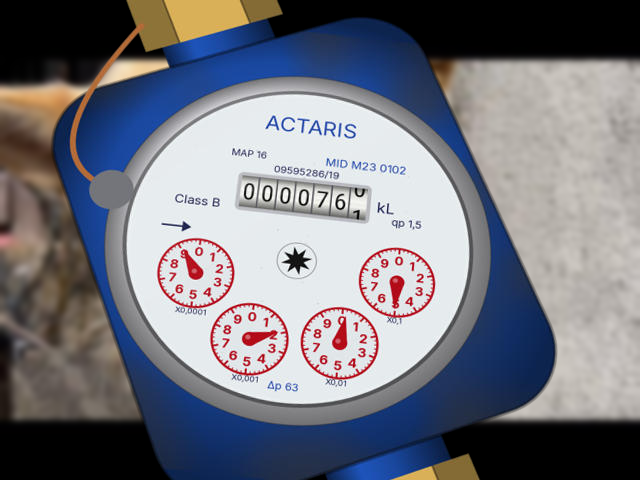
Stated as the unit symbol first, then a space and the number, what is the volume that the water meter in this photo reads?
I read kL 760.5019
